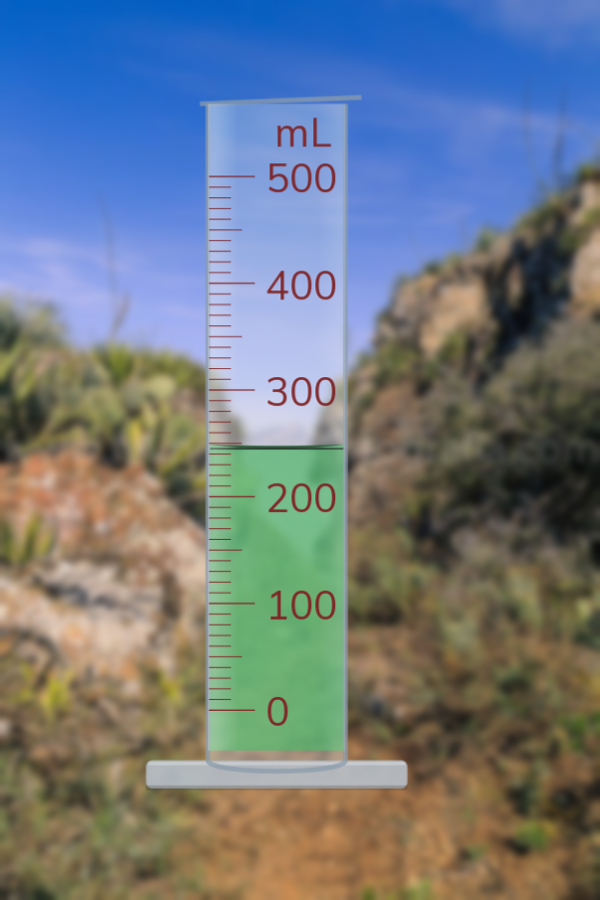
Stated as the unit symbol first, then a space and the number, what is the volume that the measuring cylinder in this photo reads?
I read mL 245
